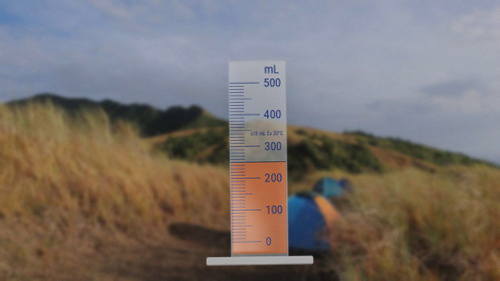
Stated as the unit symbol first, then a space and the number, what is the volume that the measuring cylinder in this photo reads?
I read mL 250
